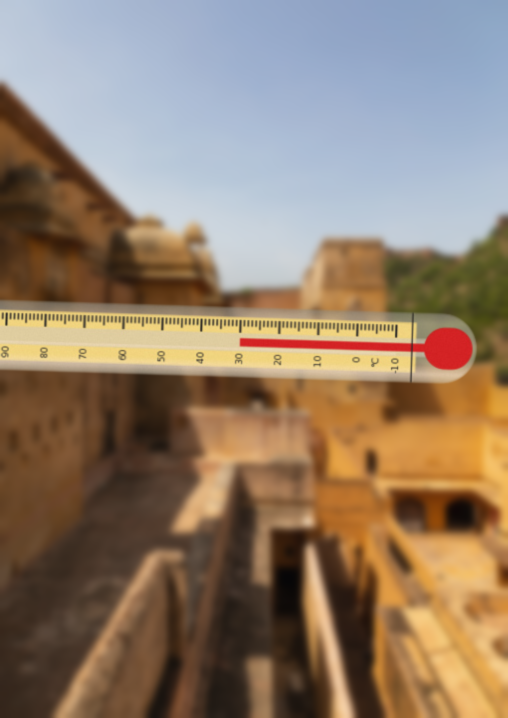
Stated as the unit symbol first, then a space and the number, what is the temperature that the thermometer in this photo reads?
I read °C 30
